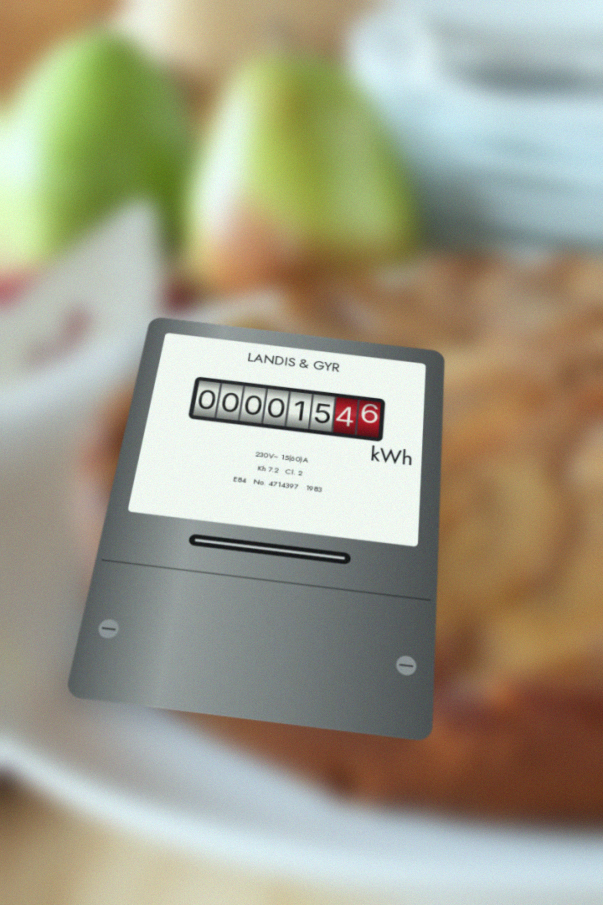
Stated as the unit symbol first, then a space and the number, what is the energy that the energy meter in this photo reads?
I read kWh 15.46
